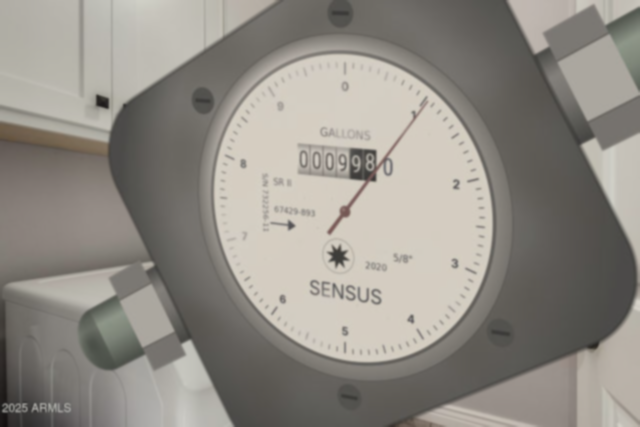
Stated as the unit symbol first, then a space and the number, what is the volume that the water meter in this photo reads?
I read gal 9981.0
